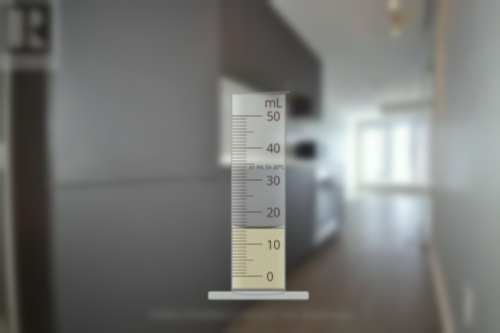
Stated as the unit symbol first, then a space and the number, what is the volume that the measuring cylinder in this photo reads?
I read mL 15
